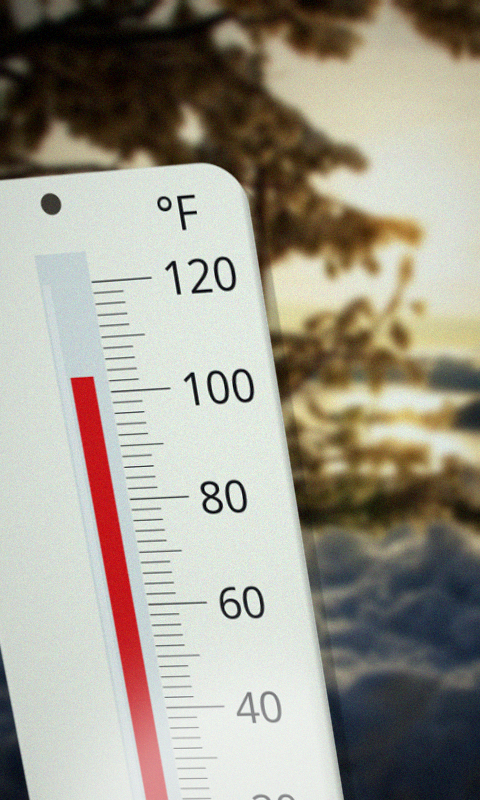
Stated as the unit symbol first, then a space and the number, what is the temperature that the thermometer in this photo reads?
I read °F 103
